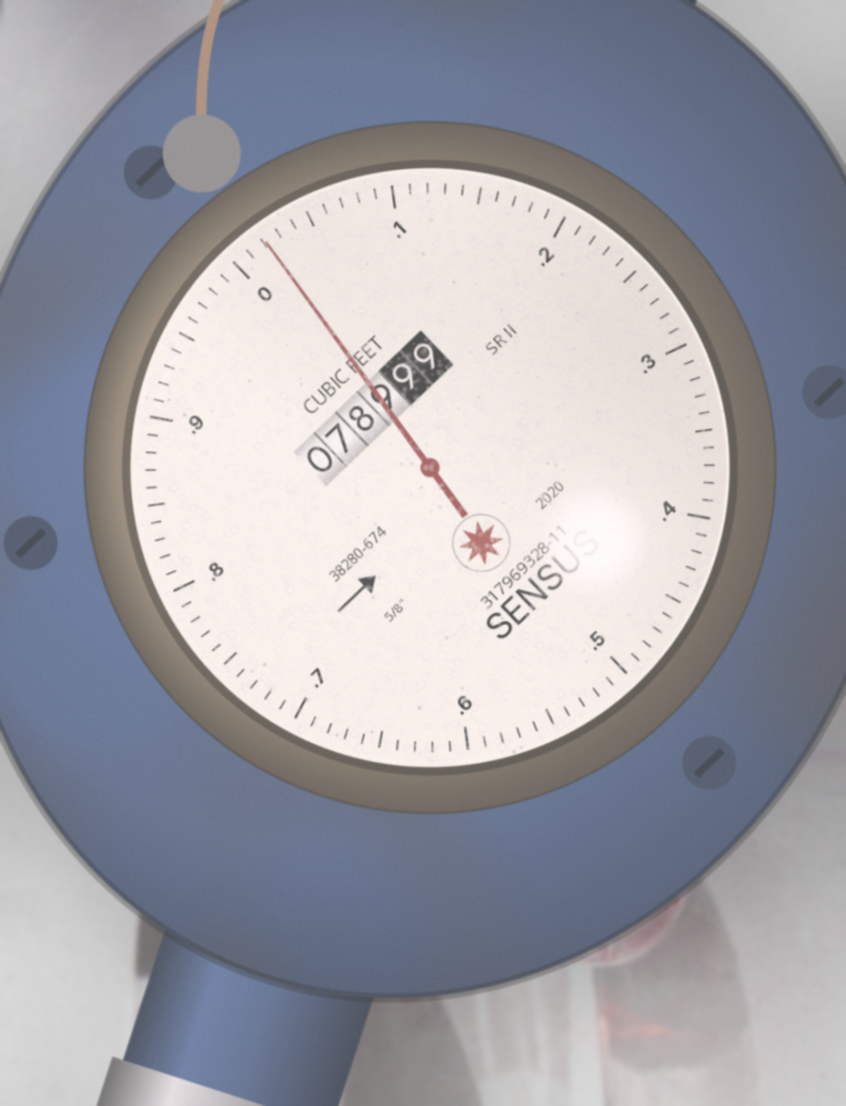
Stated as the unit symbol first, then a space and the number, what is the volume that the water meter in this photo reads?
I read ft³ 78999.02
